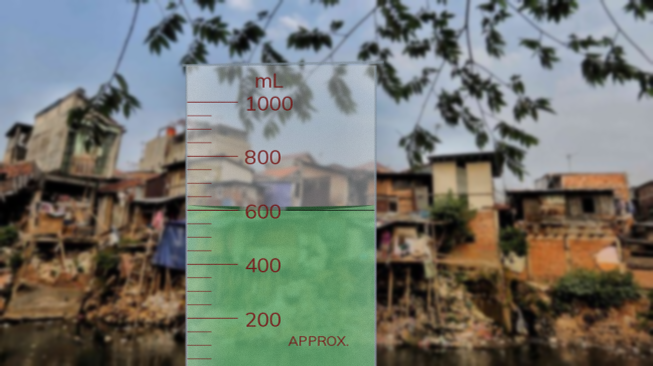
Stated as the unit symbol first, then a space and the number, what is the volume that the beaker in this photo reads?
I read mL 600
